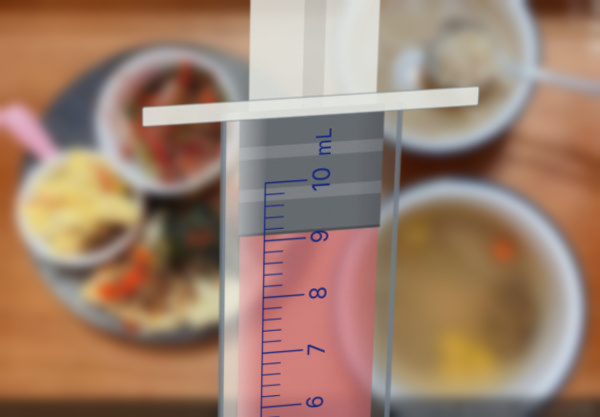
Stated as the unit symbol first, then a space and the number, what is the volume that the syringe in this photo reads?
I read mL 9.1
